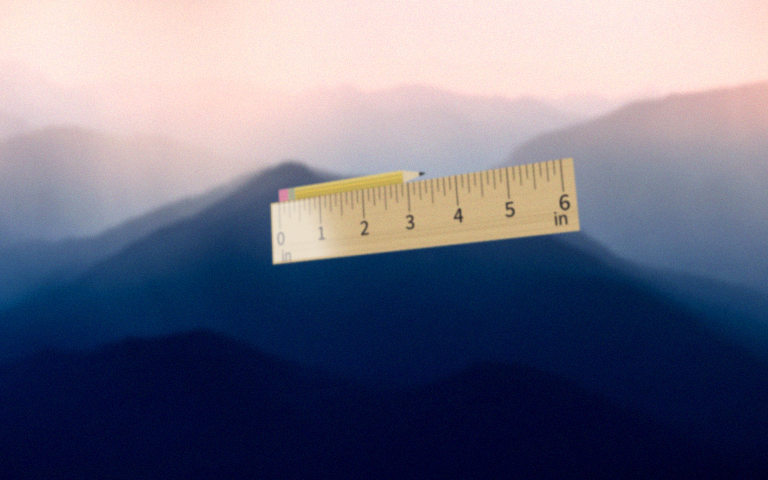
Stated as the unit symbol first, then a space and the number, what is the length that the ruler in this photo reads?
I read in 3.375
